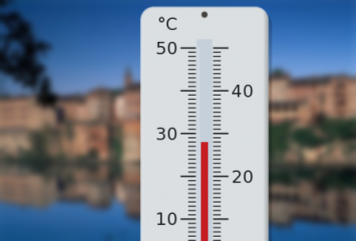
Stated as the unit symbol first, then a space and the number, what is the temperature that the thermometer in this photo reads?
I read °C 28
